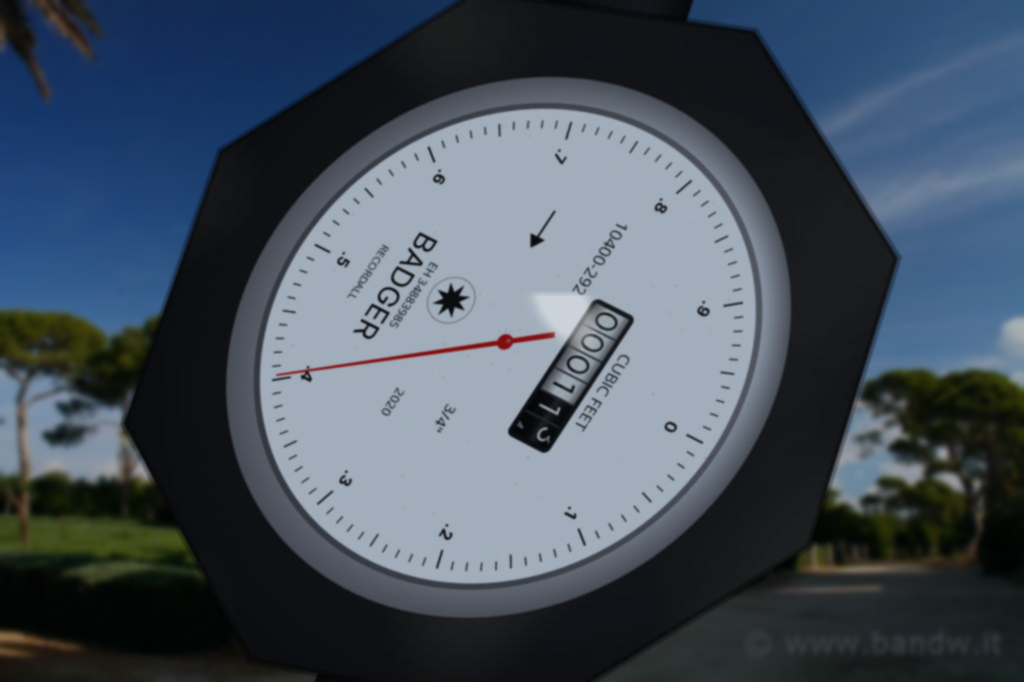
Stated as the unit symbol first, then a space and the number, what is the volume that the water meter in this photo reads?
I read ft³ 113.40
